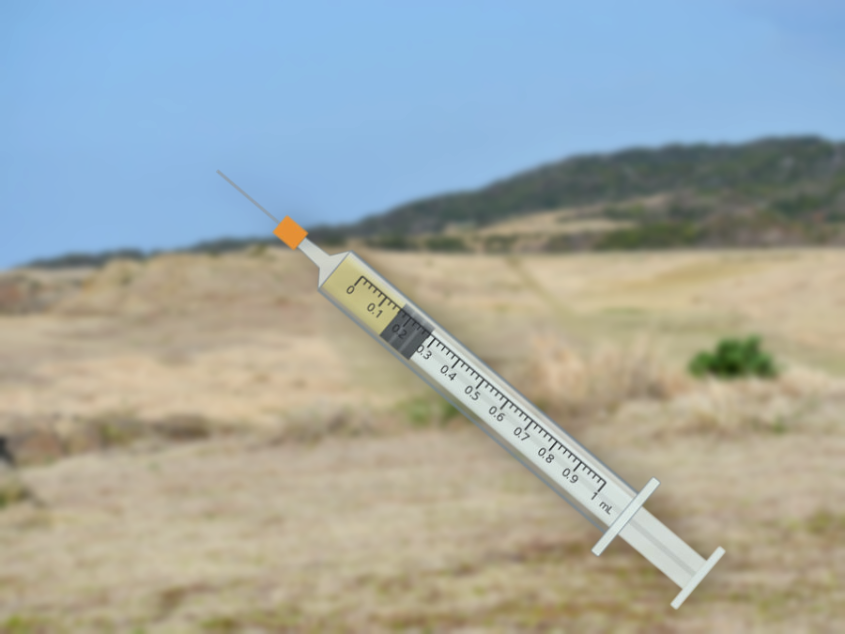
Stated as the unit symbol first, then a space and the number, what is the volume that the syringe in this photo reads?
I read mL 0.16
